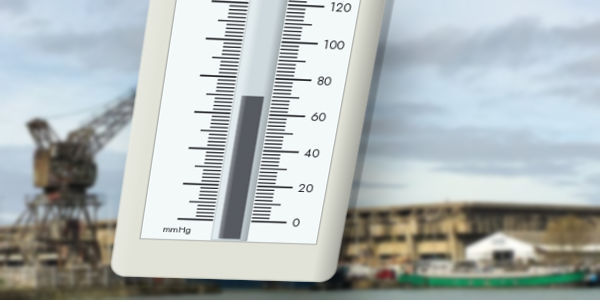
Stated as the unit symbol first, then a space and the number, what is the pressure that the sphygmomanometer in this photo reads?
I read mmHg 70
